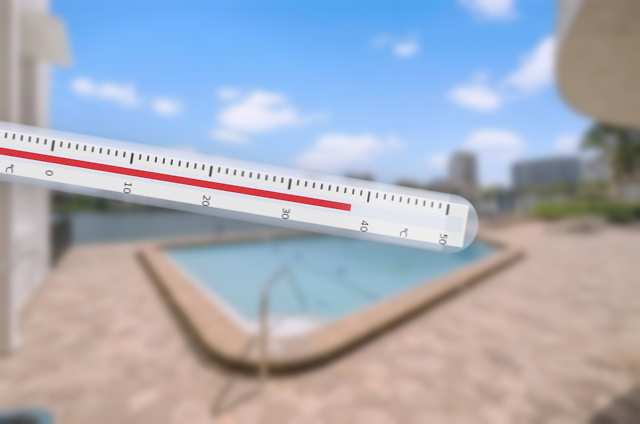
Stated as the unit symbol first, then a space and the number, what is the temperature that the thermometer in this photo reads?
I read °C 38
